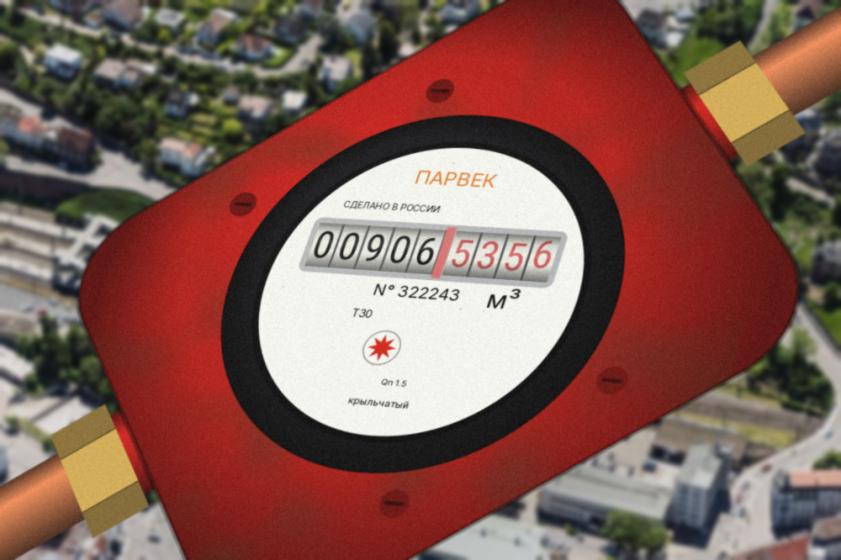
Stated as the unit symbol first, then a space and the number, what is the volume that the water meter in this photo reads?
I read m³ 906.5356
